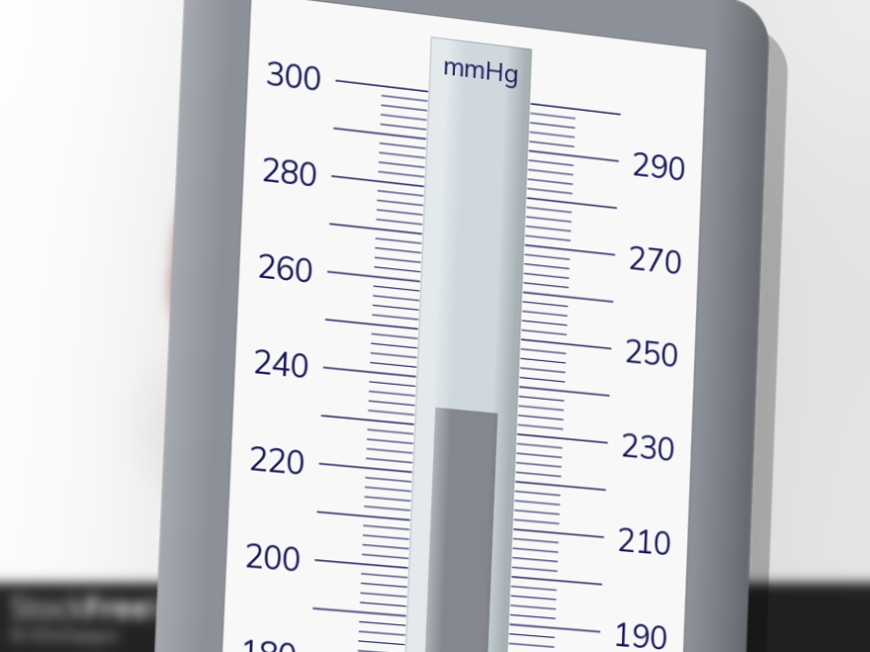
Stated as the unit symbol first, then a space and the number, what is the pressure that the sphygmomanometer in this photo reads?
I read mmHg 234
